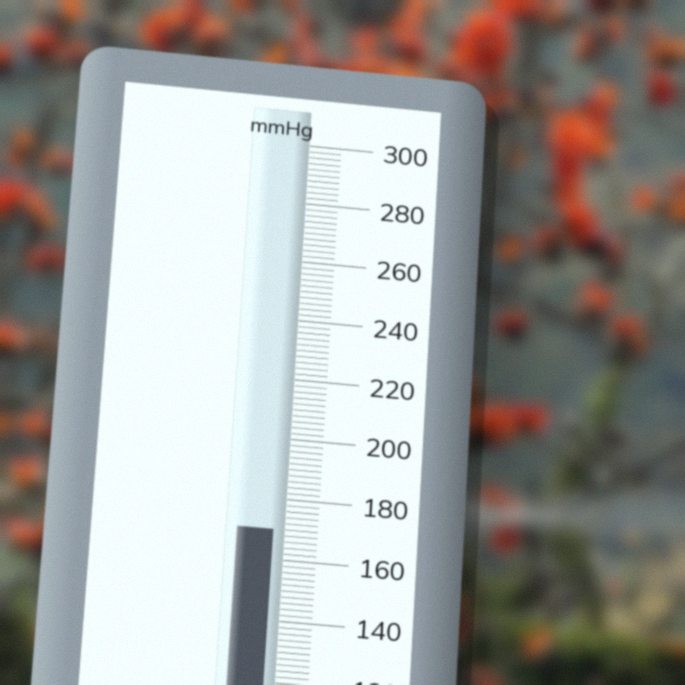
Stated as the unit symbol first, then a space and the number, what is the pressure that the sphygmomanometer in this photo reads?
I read mmHg 170
